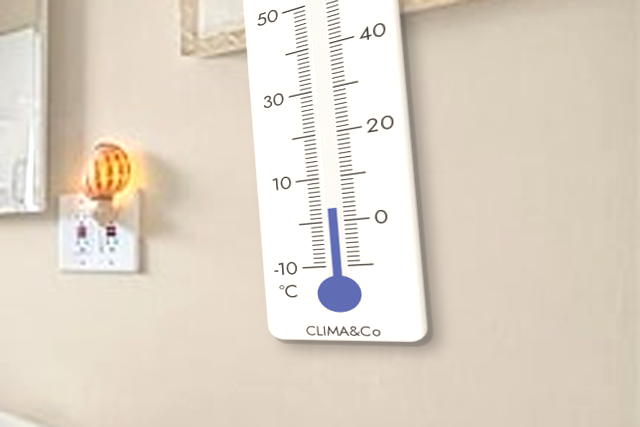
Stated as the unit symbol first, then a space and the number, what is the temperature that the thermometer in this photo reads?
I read °C 3
